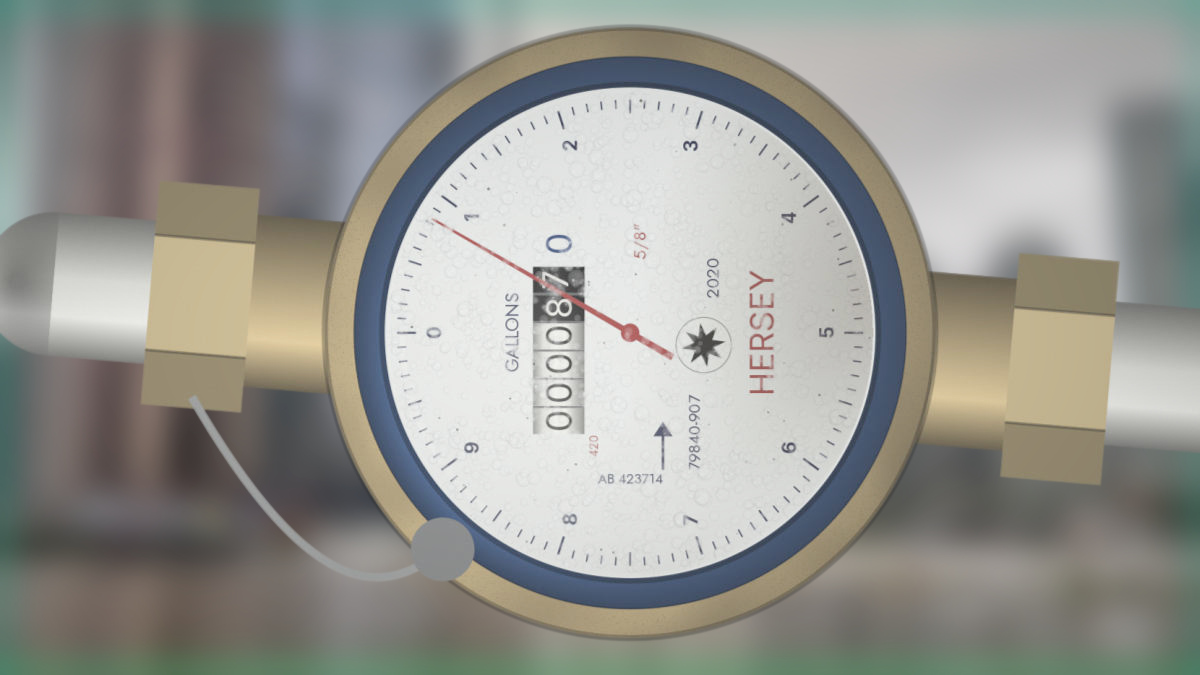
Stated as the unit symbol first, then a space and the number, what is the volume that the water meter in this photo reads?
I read gal 870.8
